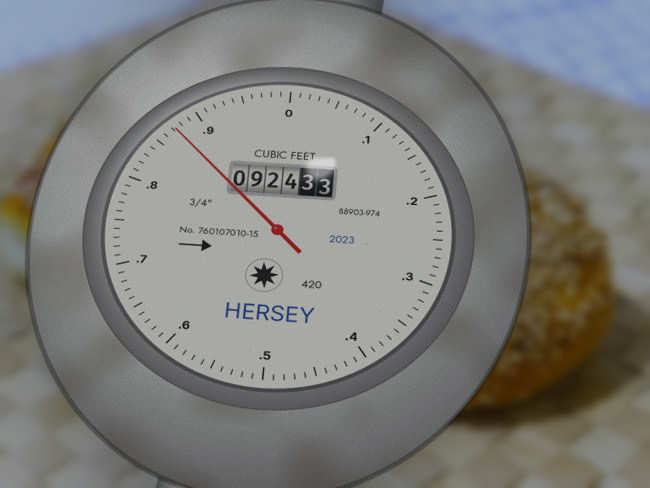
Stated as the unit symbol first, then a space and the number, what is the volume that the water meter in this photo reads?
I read ft³ 92432.87
